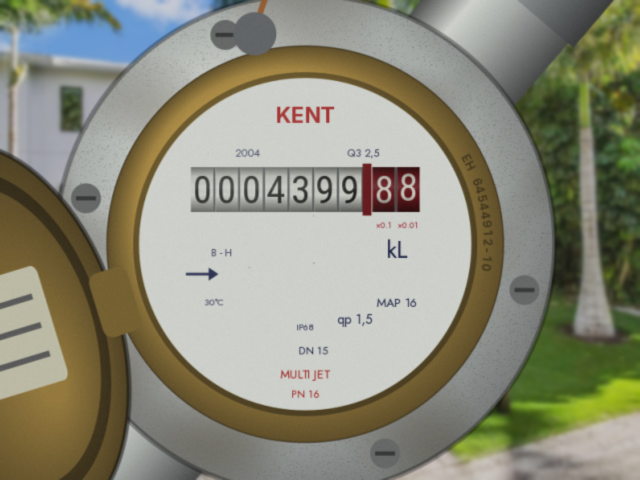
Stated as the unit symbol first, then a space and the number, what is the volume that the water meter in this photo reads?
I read kL 4399.88
